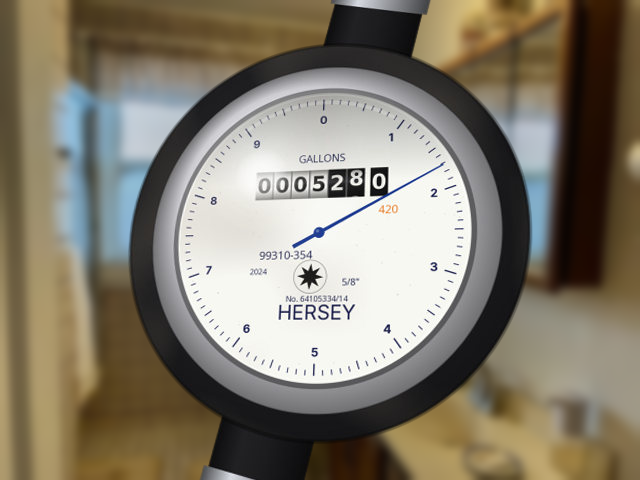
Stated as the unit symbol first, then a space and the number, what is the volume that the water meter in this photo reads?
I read gal 5281.7
